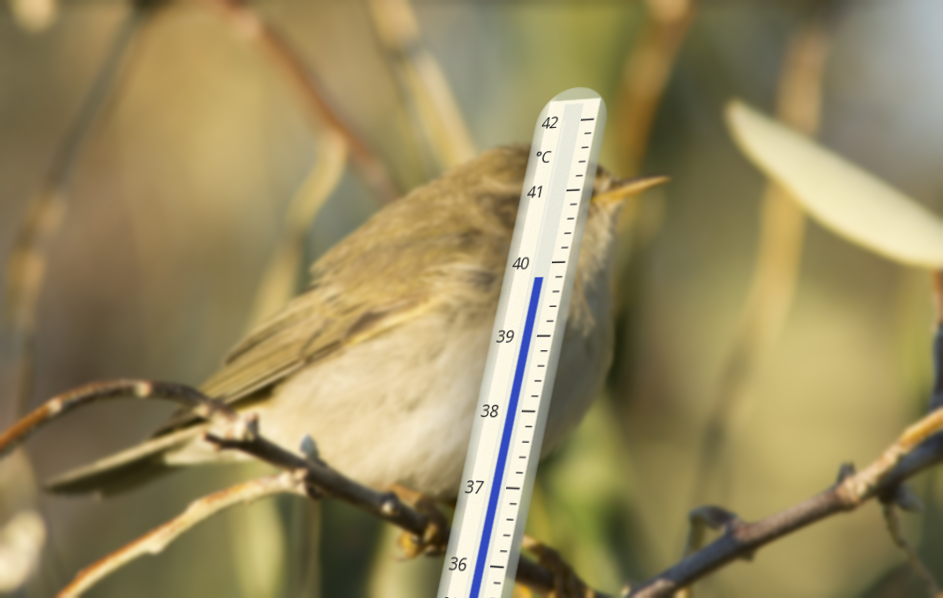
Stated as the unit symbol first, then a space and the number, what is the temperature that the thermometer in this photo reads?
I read °C 39.8
